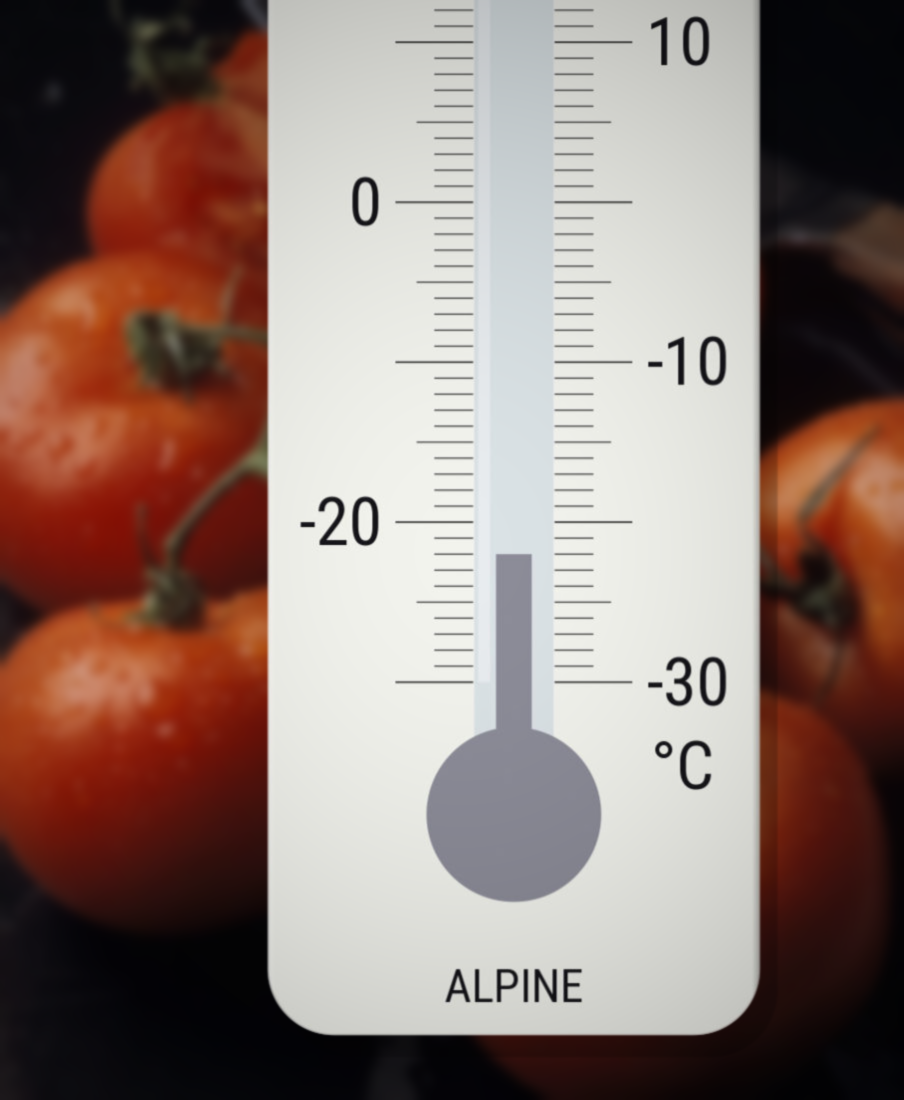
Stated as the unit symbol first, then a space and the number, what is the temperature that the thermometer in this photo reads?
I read °C -22
